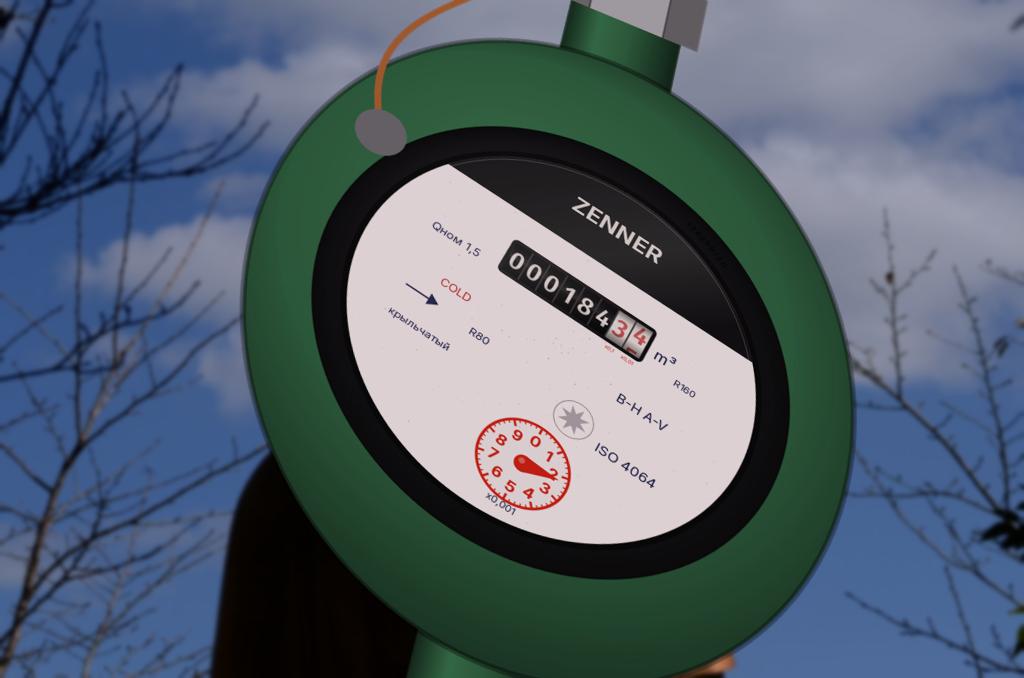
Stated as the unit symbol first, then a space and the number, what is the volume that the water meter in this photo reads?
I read m³ 184.342
